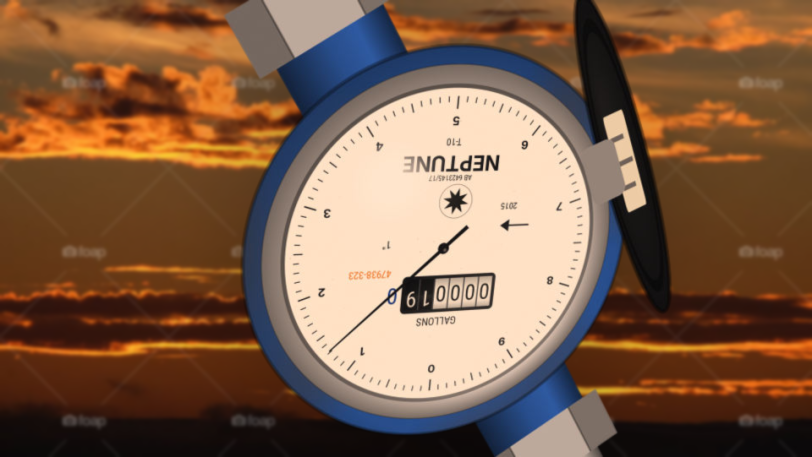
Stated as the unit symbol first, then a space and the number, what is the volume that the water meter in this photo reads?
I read gal 191.3
